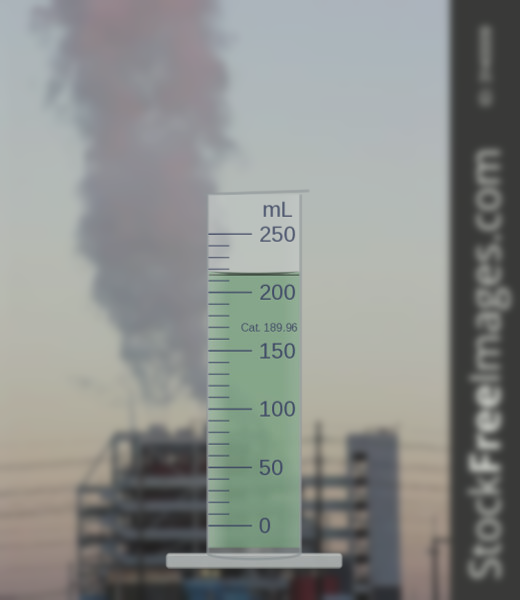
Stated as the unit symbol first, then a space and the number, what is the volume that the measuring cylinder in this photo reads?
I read mL 215
